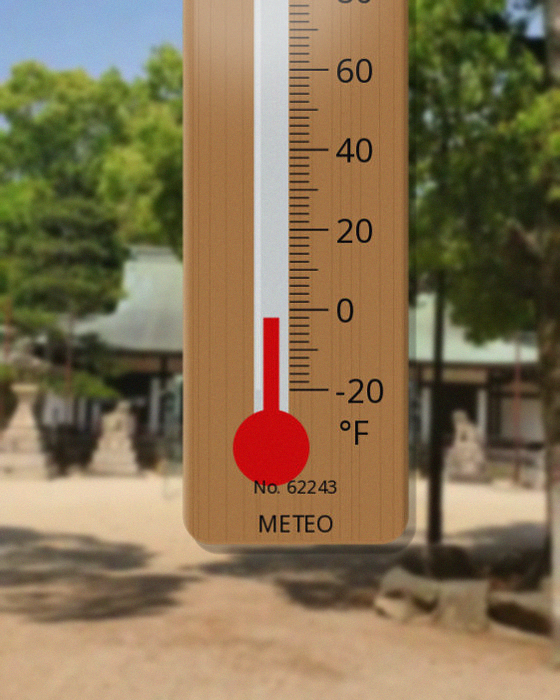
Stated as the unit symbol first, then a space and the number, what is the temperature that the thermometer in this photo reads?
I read °F -2
